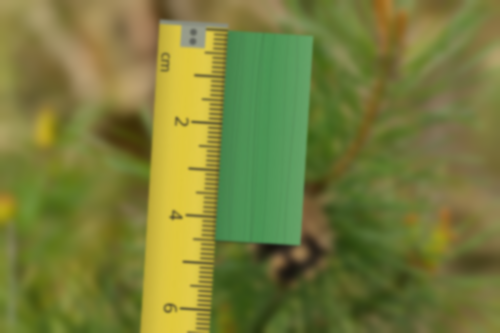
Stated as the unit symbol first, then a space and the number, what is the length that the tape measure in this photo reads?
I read cm 4.5
